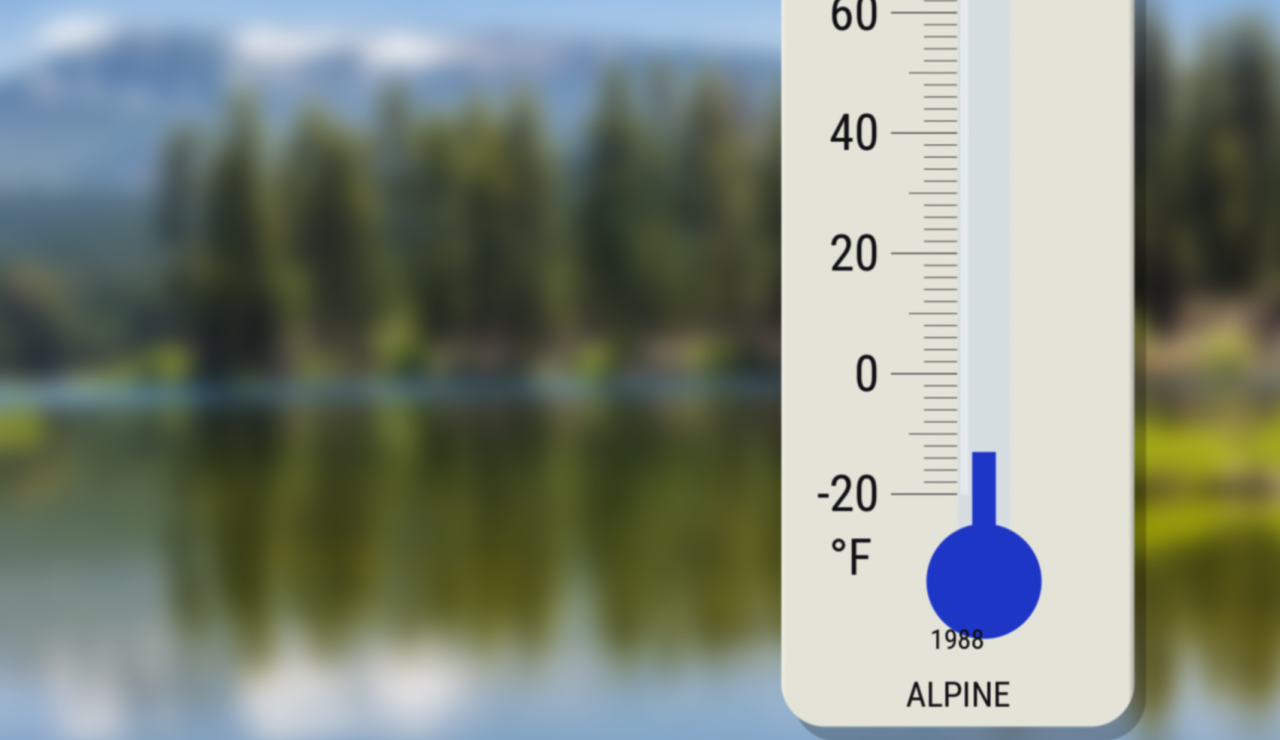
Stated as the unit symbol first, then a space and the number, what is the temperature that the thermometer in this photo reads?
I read °F -13
